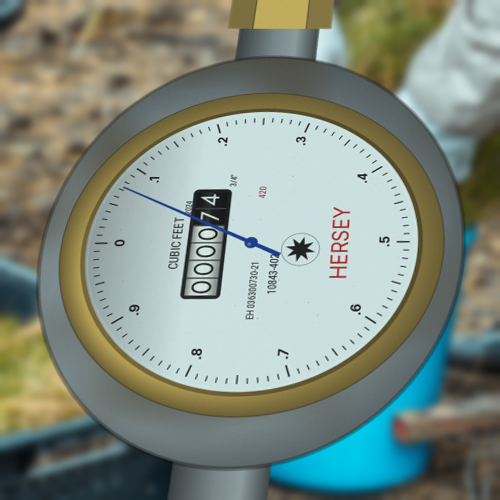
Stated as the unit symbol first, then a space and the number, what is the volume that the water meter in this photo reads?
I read ft³ 74.07
